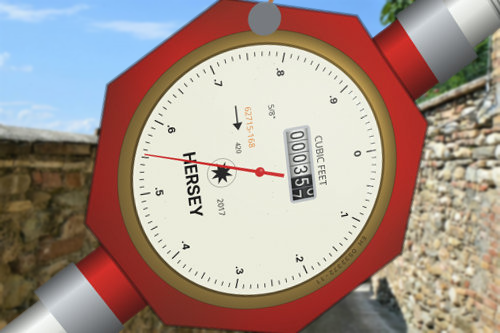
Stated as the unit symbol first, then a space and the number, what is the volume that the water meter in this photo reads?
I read ft³ 356.55
